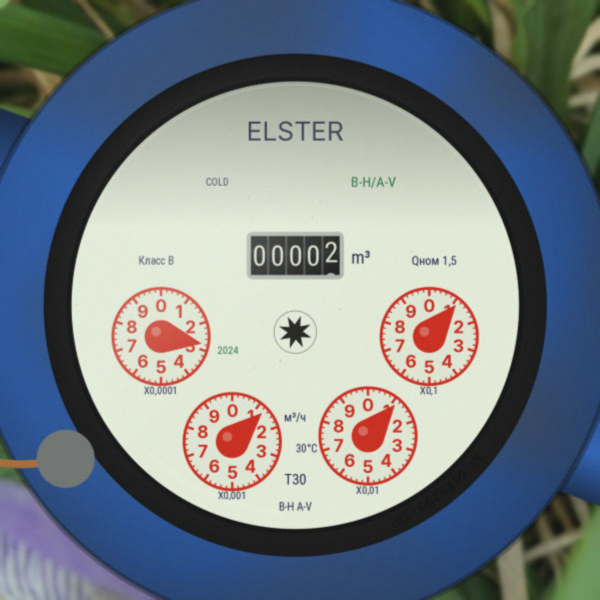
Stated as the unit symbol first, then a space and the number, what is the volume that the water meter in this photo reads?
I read m³ 2.1112
